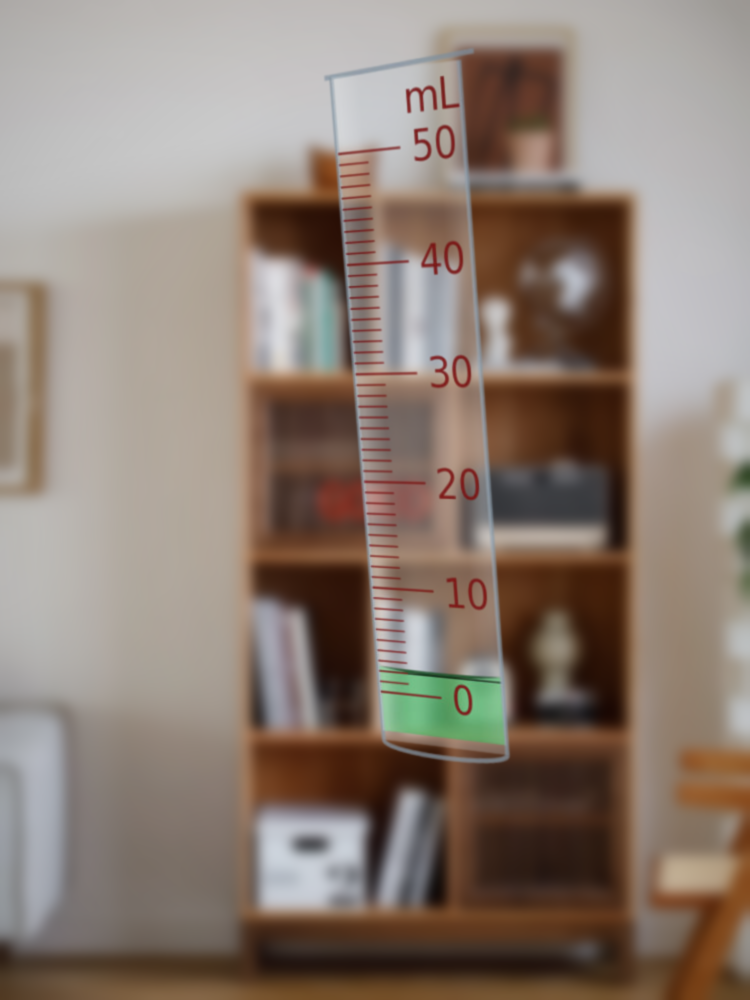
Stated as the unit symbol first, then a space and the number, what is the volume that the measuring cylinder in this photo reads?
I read mL 2
